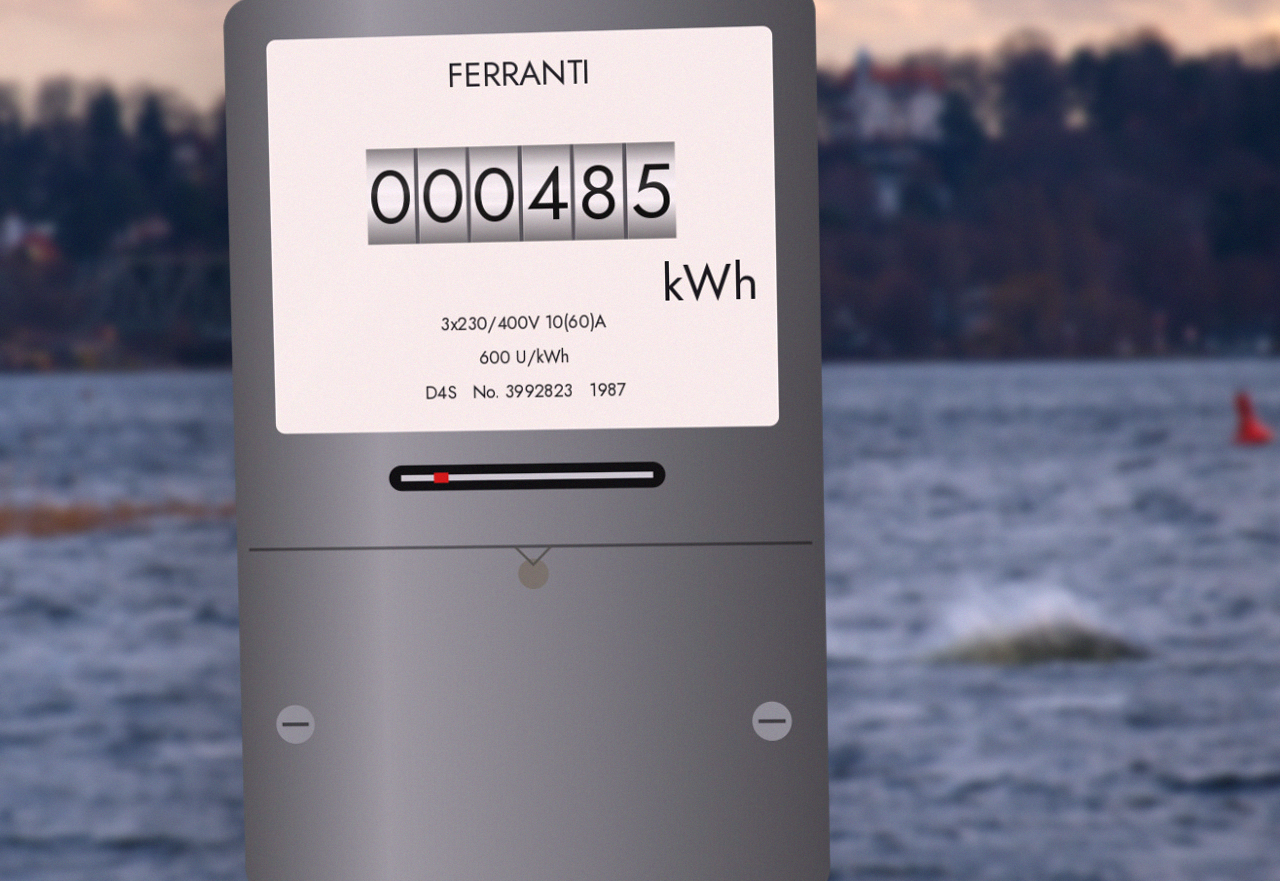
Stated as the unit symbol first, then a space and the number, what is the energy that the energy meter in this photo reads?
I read kWh 485
